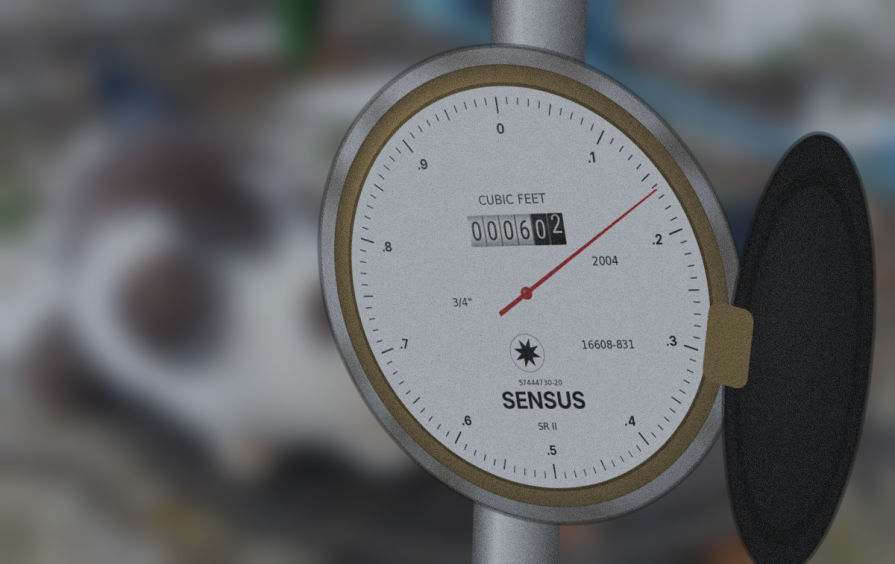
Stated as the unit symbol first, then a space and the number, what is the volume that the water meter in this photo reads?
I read ft³ 602.16
